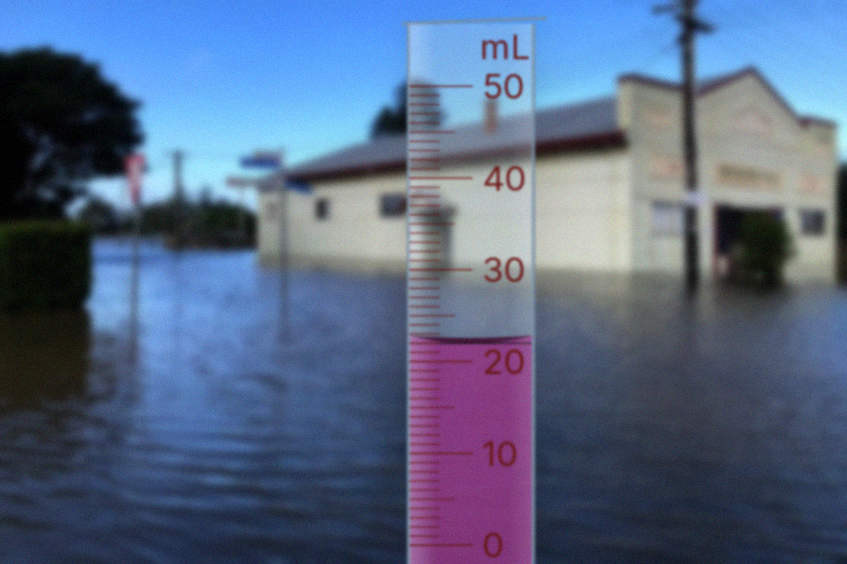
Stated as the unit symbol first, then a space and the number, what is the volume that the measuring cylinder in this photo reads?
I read mL 22
